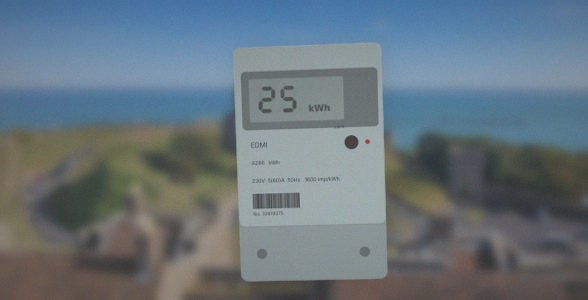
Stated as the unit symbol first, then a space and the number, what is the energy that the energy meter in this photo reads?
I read kWh 25
